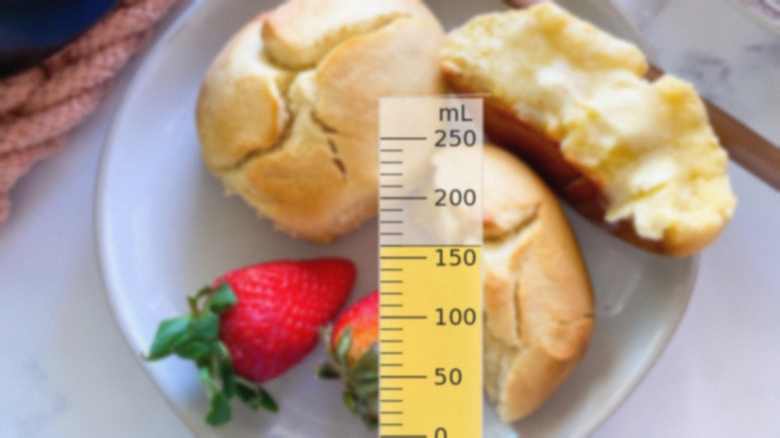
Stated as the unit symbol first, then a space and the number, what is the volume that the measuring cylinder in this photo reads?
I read mL 160
